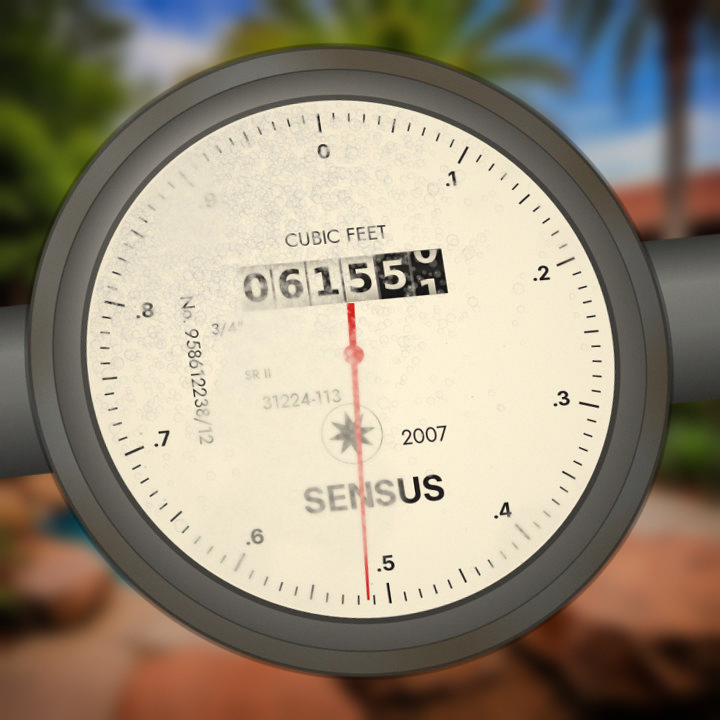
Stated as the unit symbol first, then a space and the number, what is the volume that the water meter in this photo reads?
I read ft³ 61550.51
